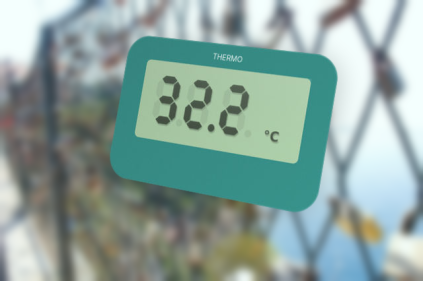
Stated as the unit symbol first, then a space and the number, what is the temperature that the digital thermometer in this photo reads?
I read °C 32.2
